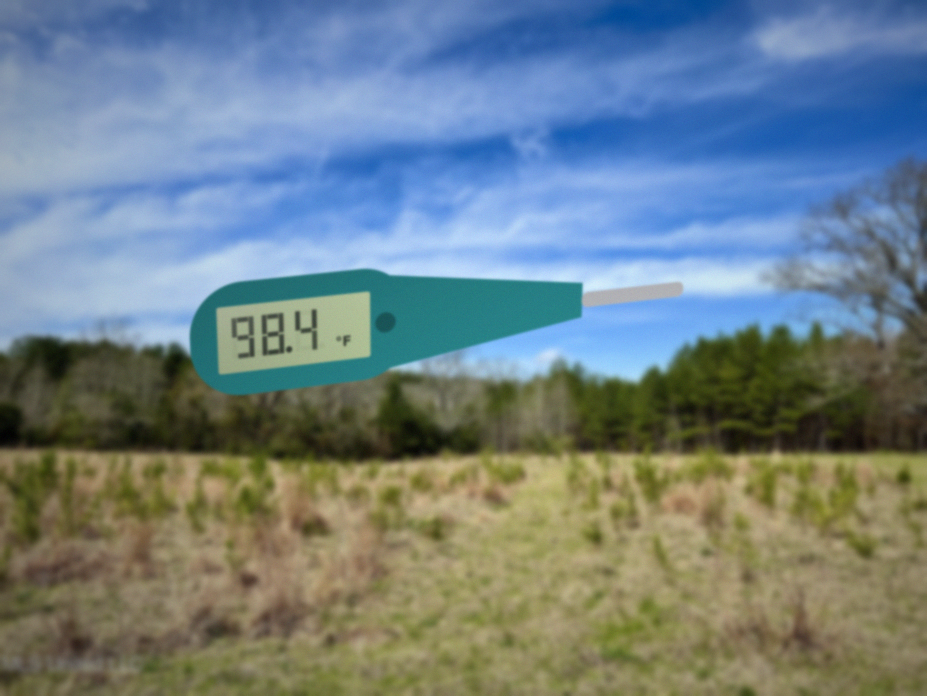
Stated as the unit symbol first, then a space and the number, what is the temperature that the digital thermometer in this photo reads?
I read °F 98.4
